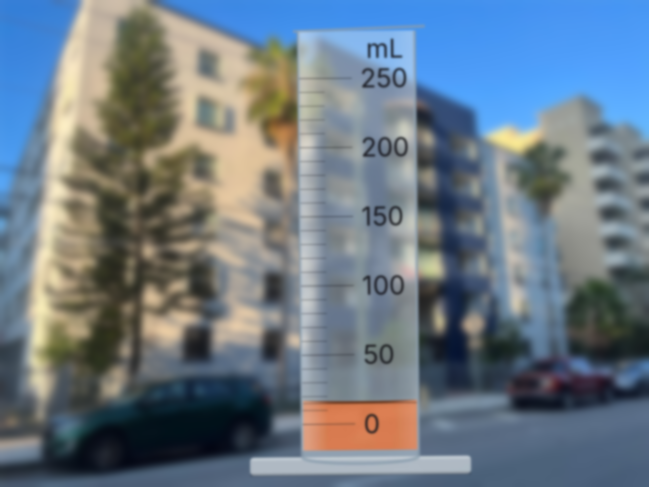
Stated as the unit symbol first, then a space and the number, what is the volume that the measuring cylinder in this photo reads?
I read mL 15
